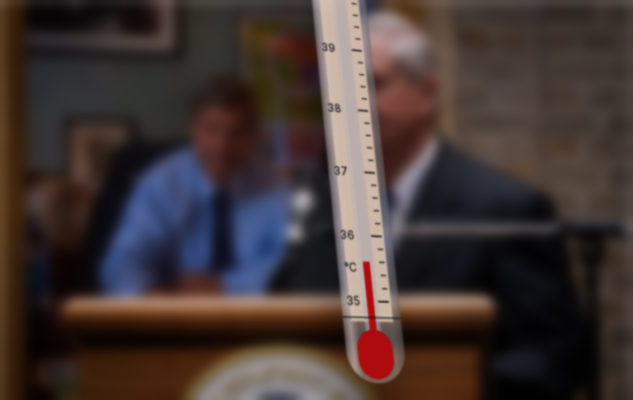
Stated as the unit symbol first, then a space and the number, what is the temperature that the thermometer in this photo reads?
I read °C 35.6
